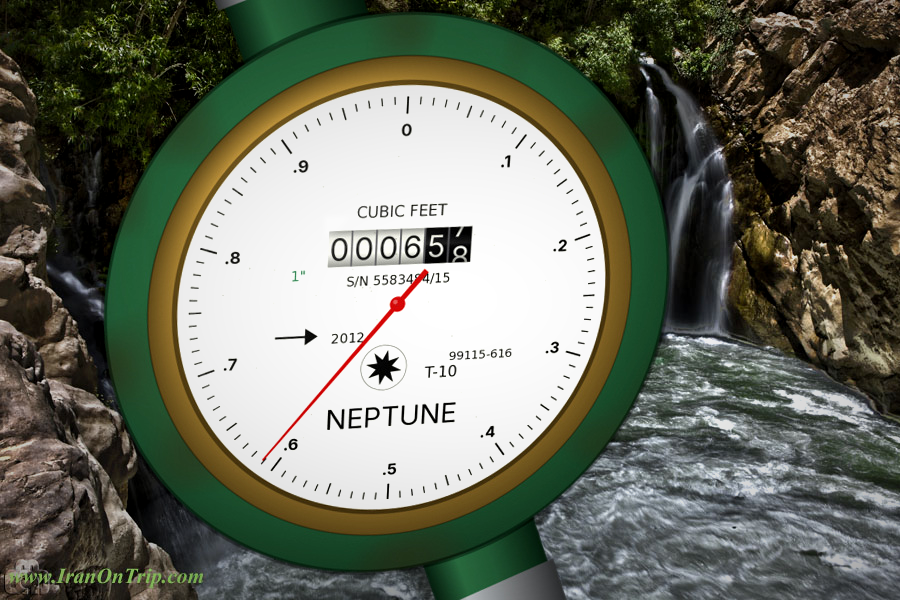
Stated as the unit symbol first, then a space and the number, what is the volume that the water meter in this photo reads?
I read ft³ 657.61
